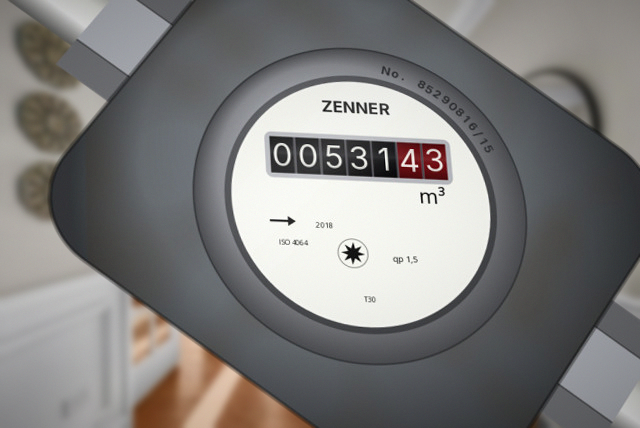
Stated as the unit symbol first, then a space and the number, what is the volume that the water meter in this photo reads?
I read m³ 531.43
